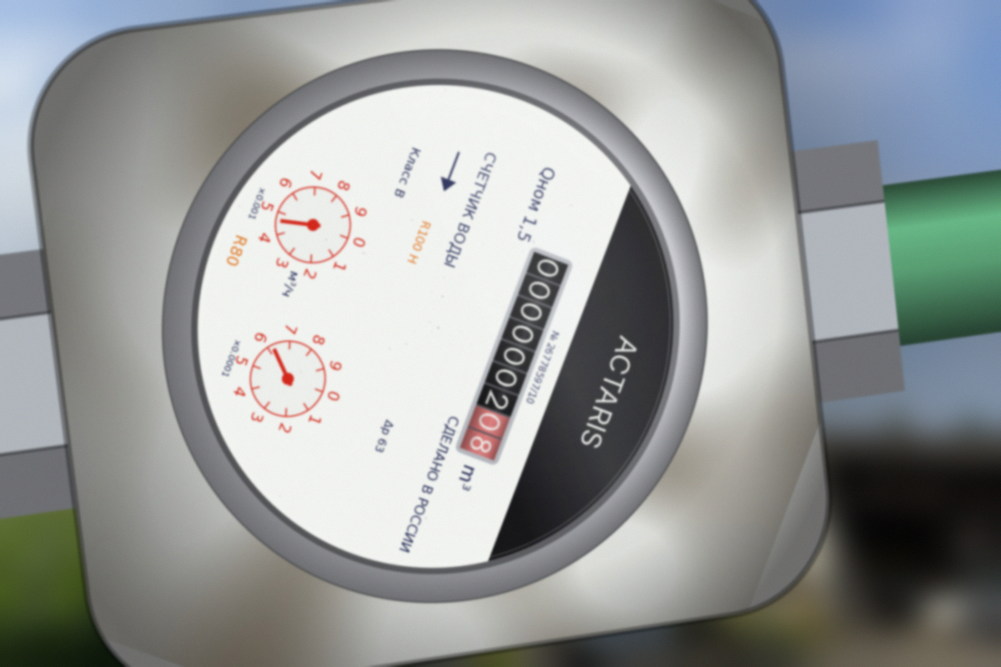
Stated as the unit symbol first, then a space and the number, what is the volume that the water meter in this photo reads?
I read m³ 2.0846
